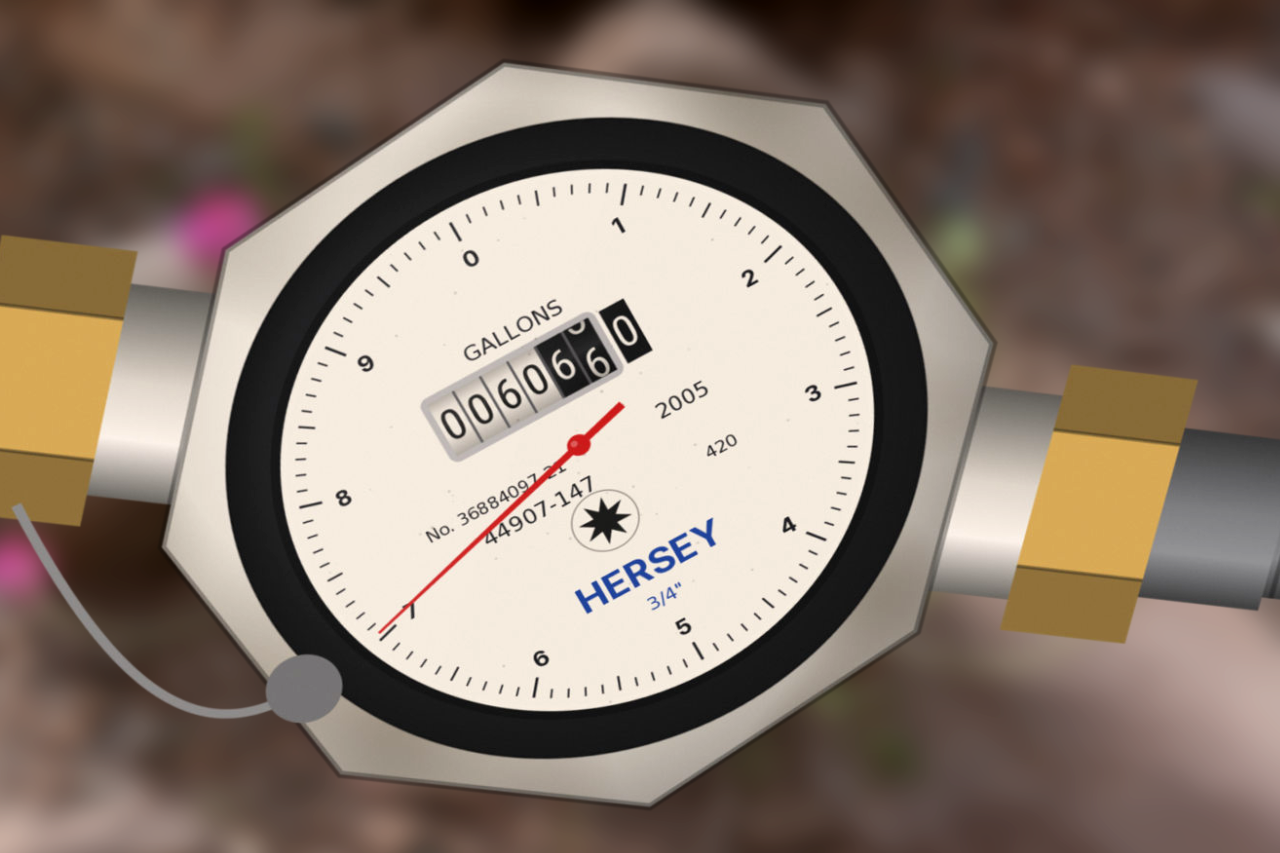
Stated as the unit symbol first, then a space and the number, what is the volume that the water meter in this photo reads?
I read gal 60657.0
